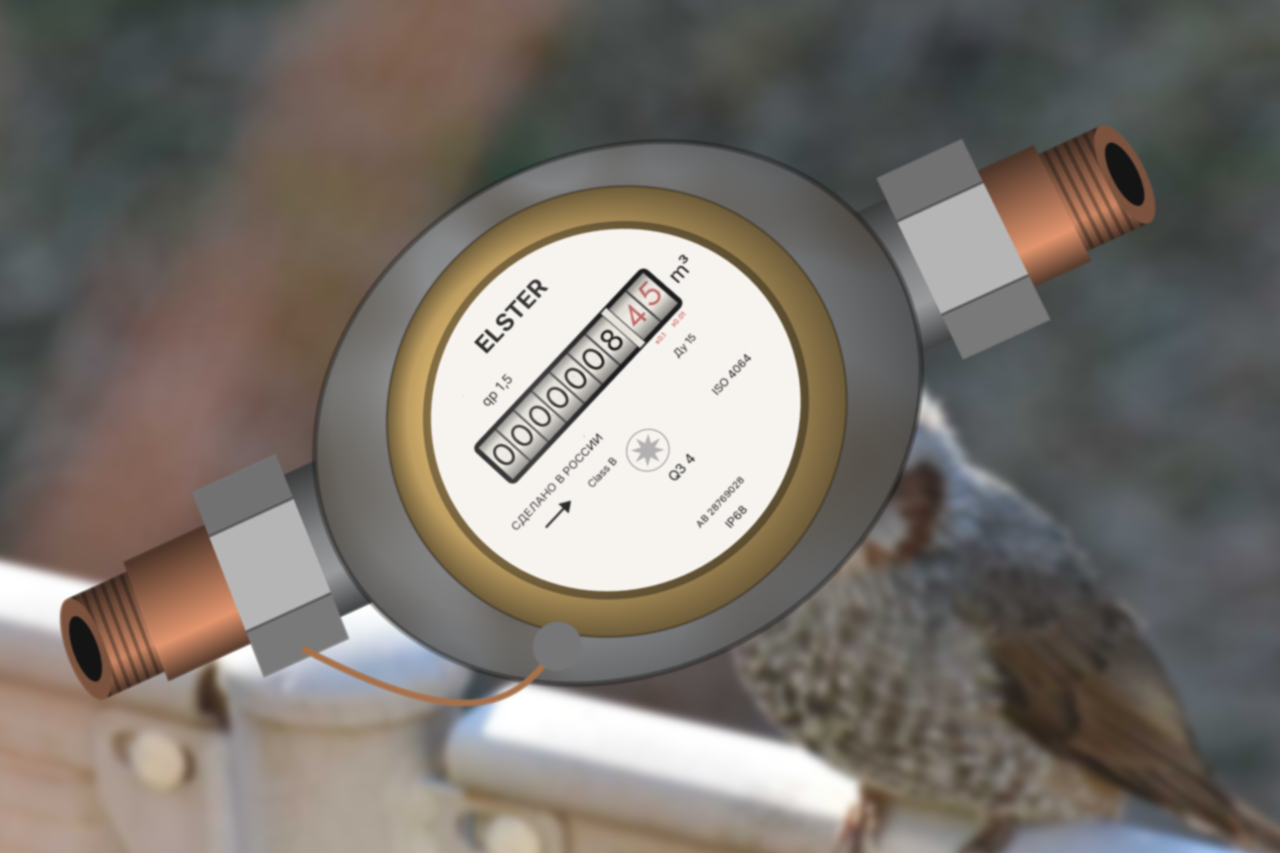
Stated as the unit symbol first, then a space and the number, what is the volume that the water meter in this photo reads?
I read m³ 8.45
